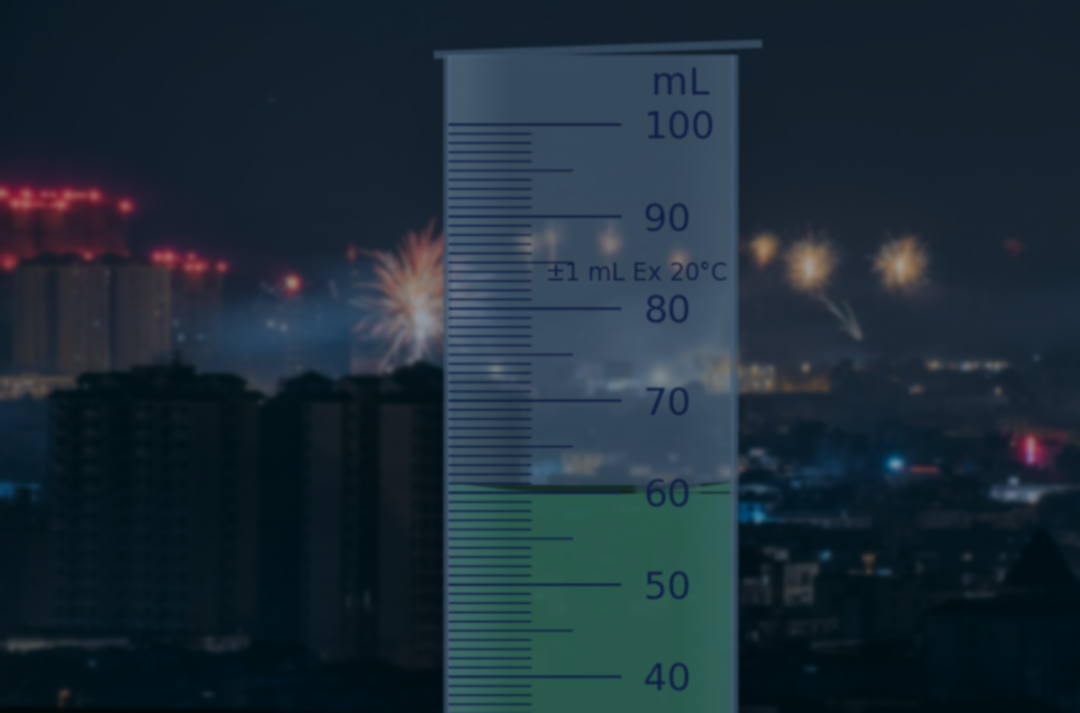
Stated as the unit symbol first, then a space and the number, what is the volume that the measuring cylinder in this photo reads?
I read mL 60
